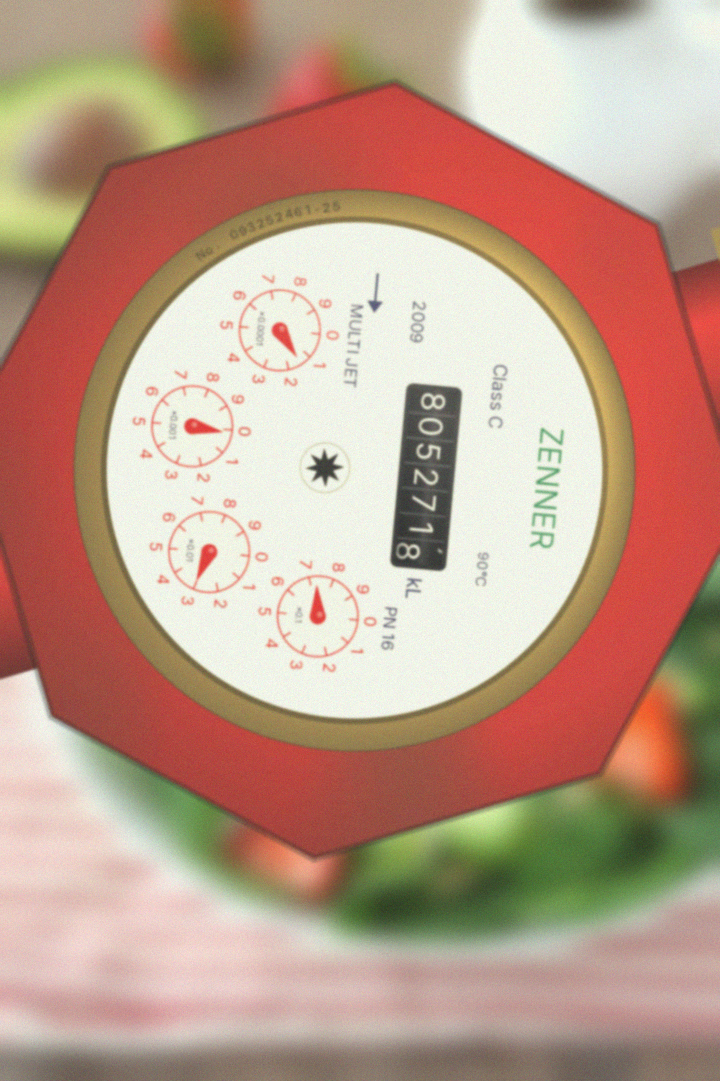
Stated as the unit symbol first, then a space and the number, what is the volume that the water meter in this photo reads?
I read kL 8052717.7301
